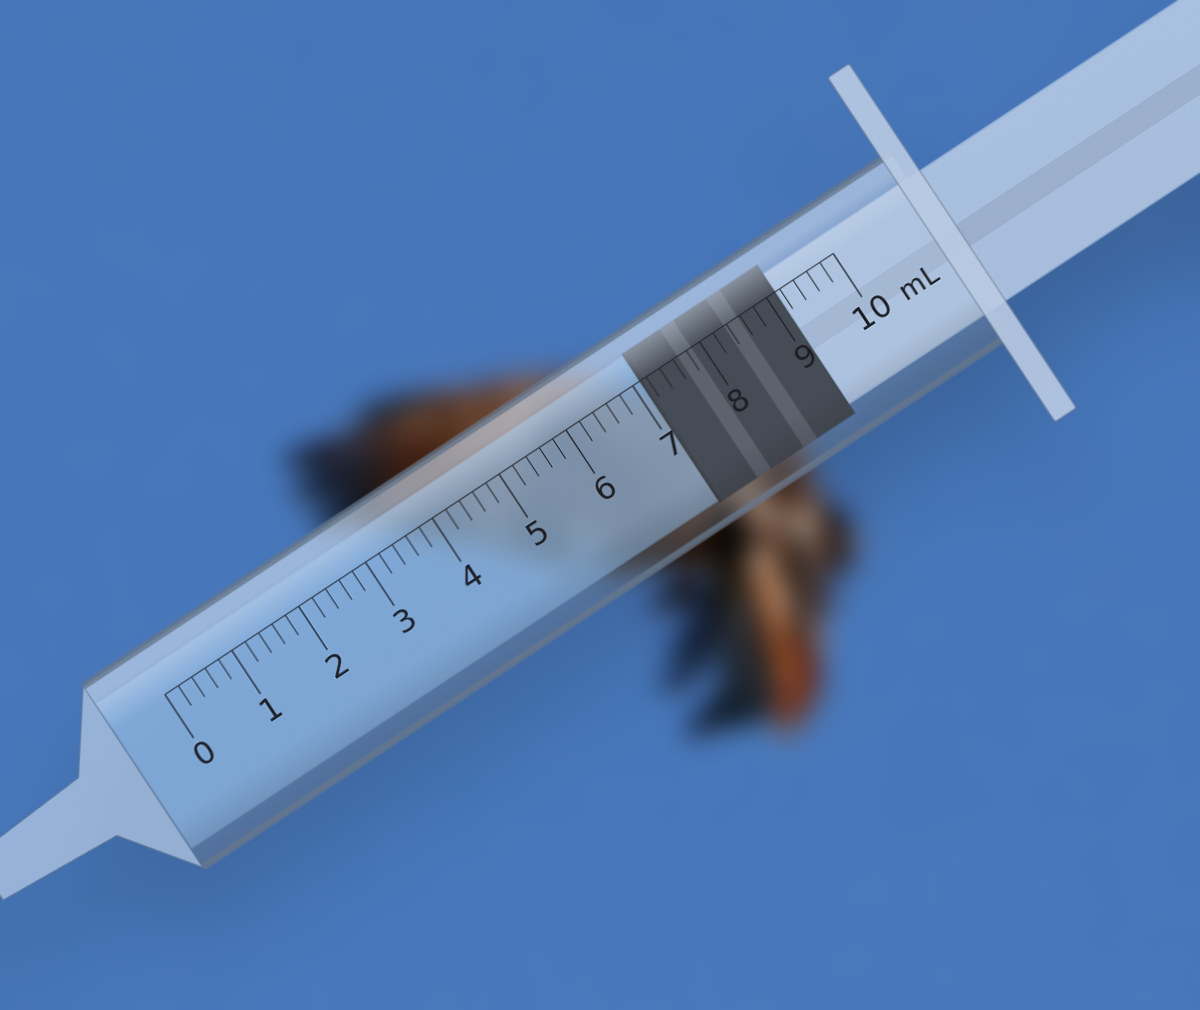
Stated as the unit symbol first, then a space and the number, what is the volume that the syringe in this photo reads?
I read mL 7.1
